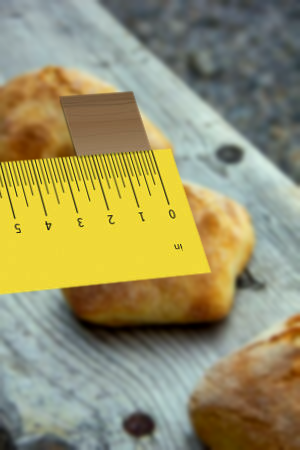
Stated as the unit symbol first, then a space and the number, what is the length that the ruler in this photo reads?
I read in 2.5
